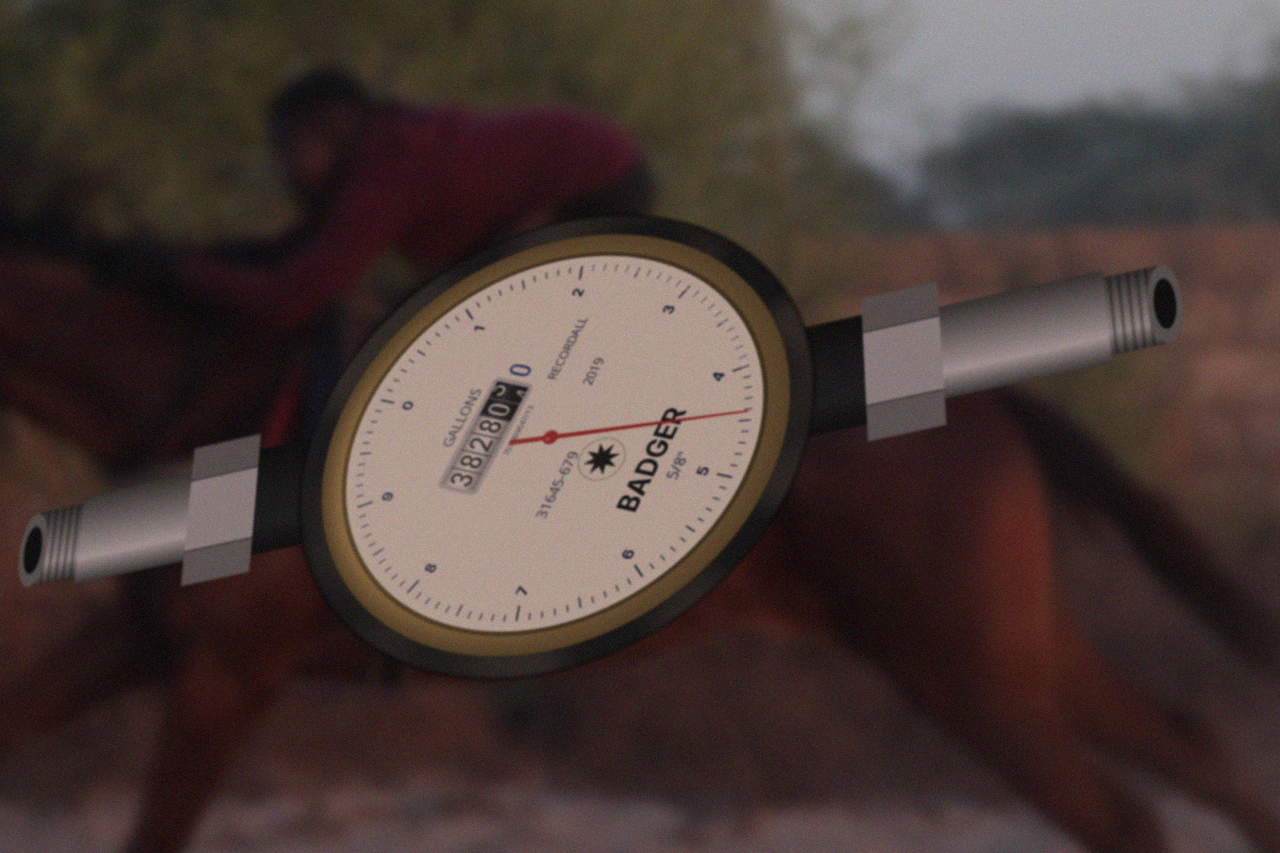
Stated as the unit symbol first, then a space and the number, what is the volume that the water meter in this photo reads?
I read gal 3828034.4
